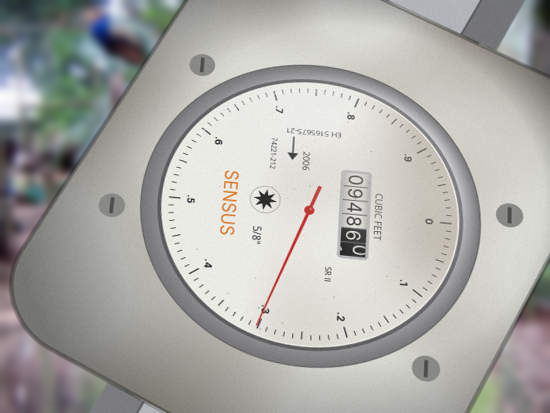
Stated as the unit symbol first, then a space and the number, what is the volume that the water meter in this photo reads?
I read ft³ 94860.30
